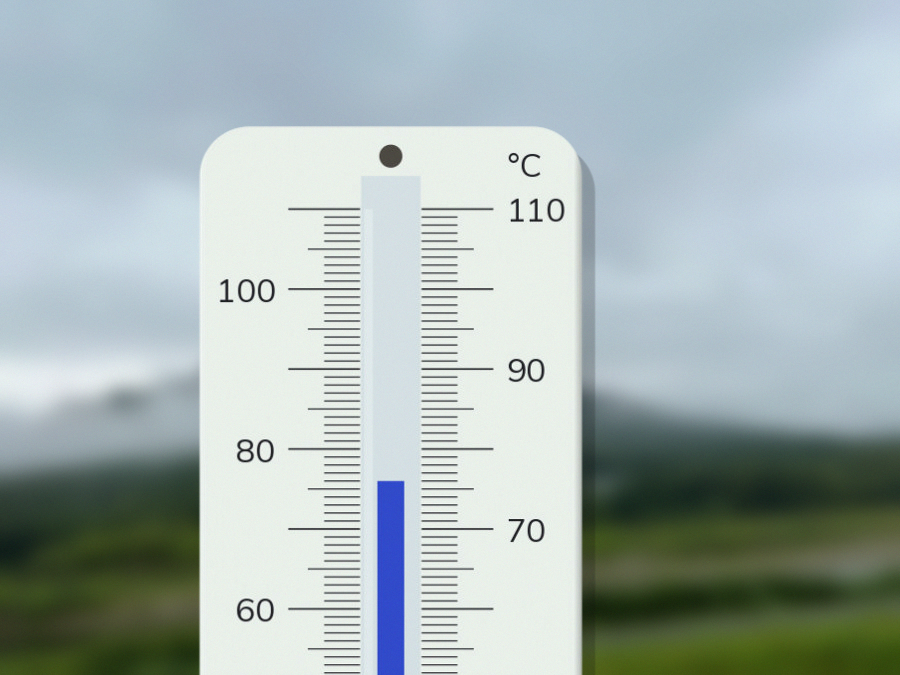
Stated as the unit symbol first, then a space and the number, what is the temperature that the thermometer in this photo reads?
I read °C 76
